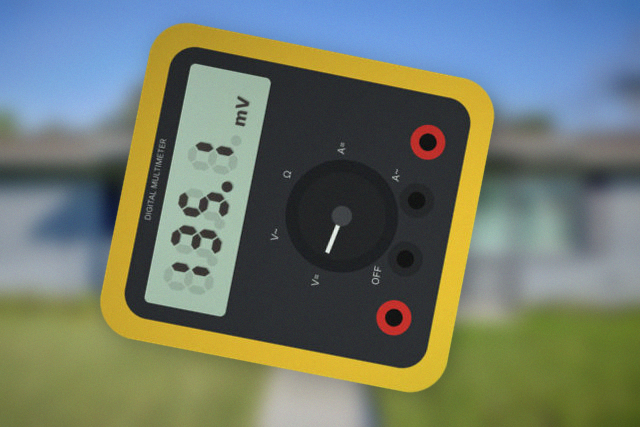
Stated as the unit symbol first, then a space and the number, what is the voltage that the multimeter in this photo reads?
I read mV 135.1
